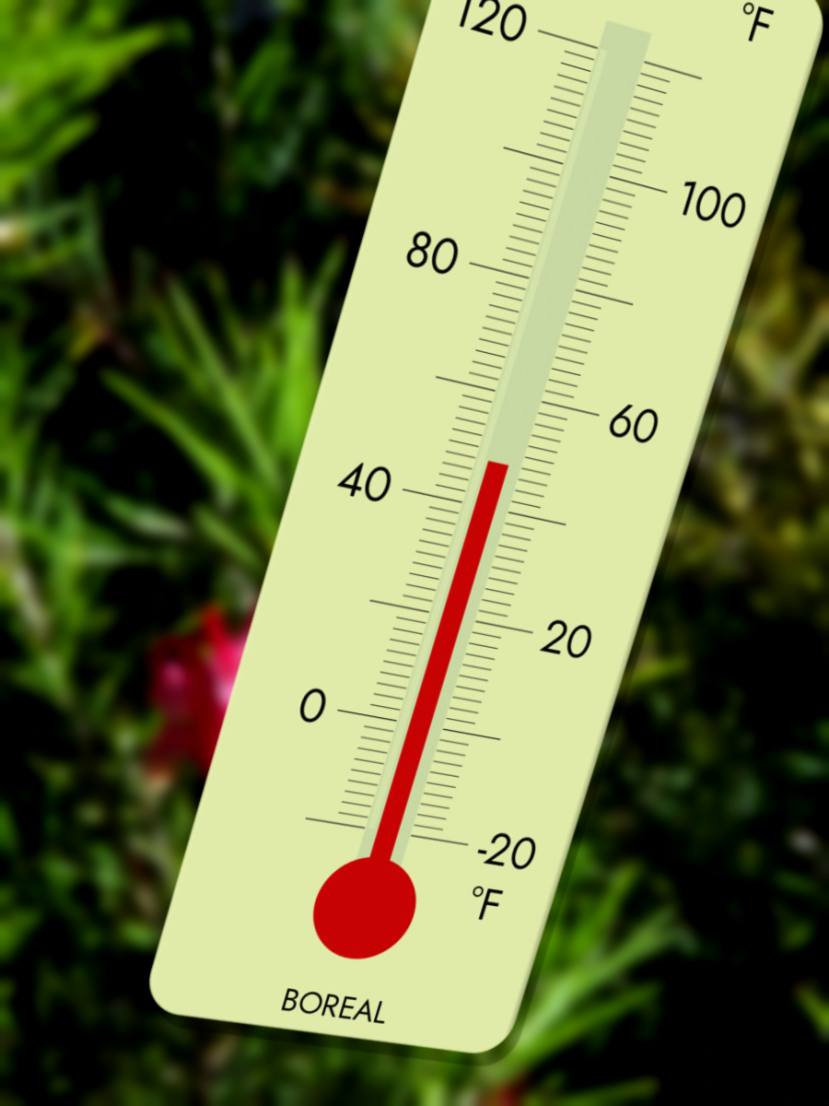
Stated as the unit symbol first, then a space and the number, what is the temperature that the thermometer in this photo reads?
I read °F 48
